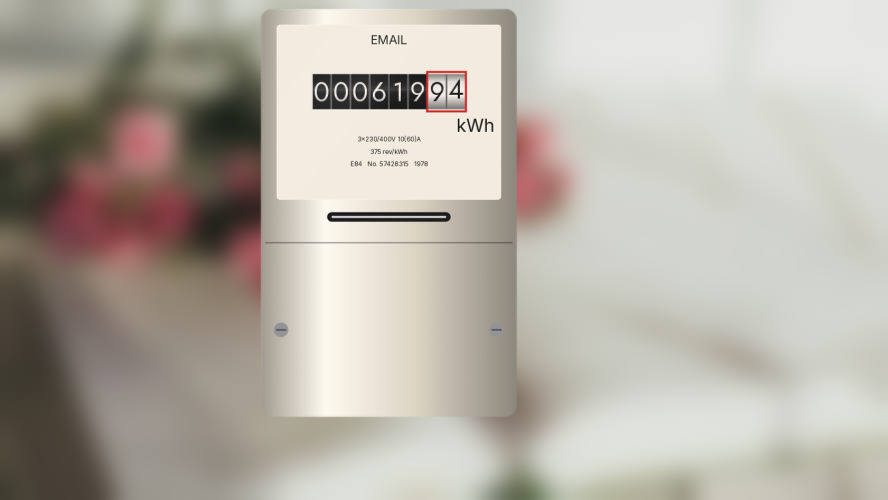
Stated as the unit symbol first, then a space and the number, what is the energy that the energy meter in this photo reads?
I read kWh 619.94
